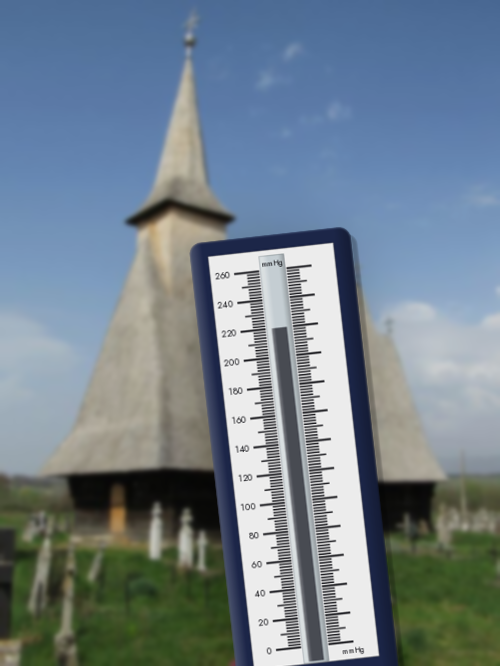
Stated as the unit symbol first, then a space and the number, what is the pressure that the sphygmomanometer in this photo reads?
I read mmHg 220
